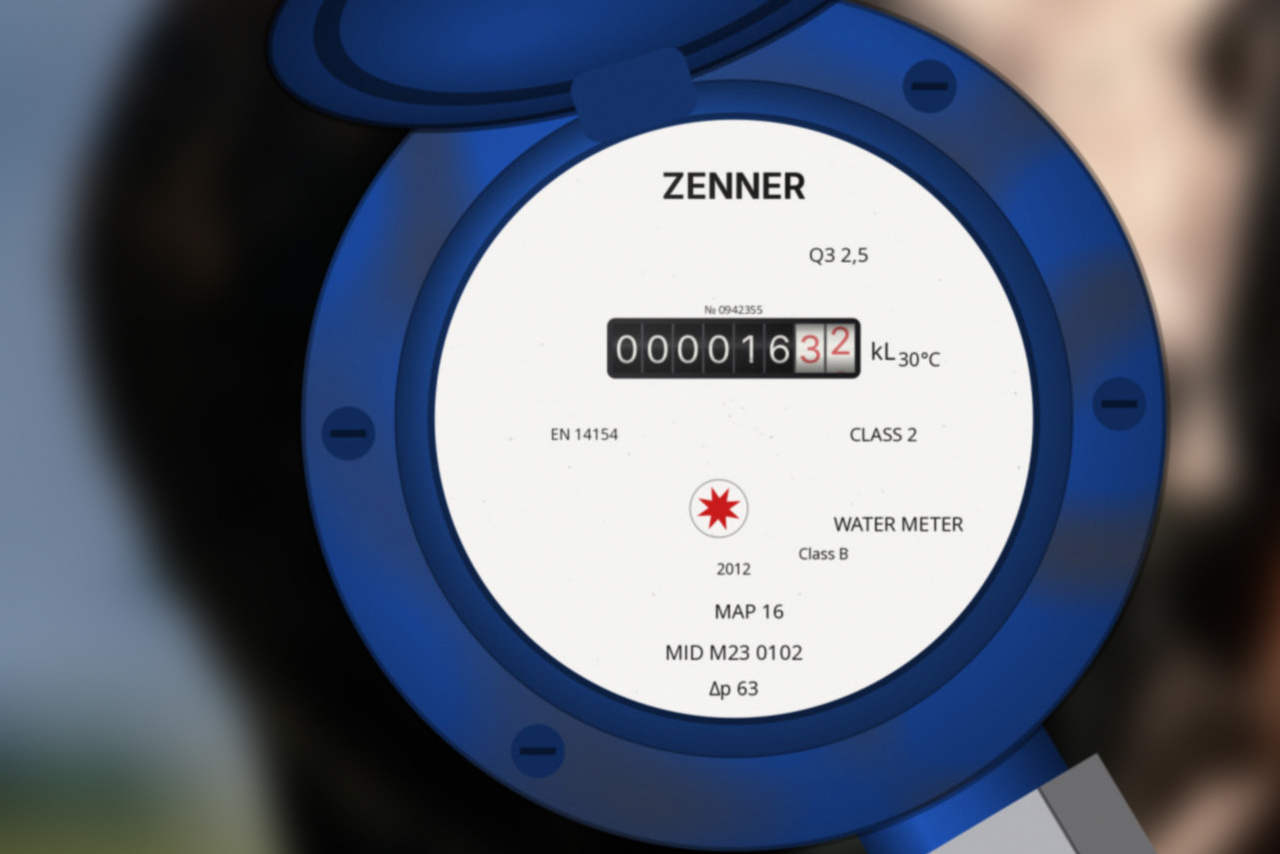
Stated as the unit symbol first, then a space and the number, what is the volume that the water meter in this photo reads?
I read kL 16.32
